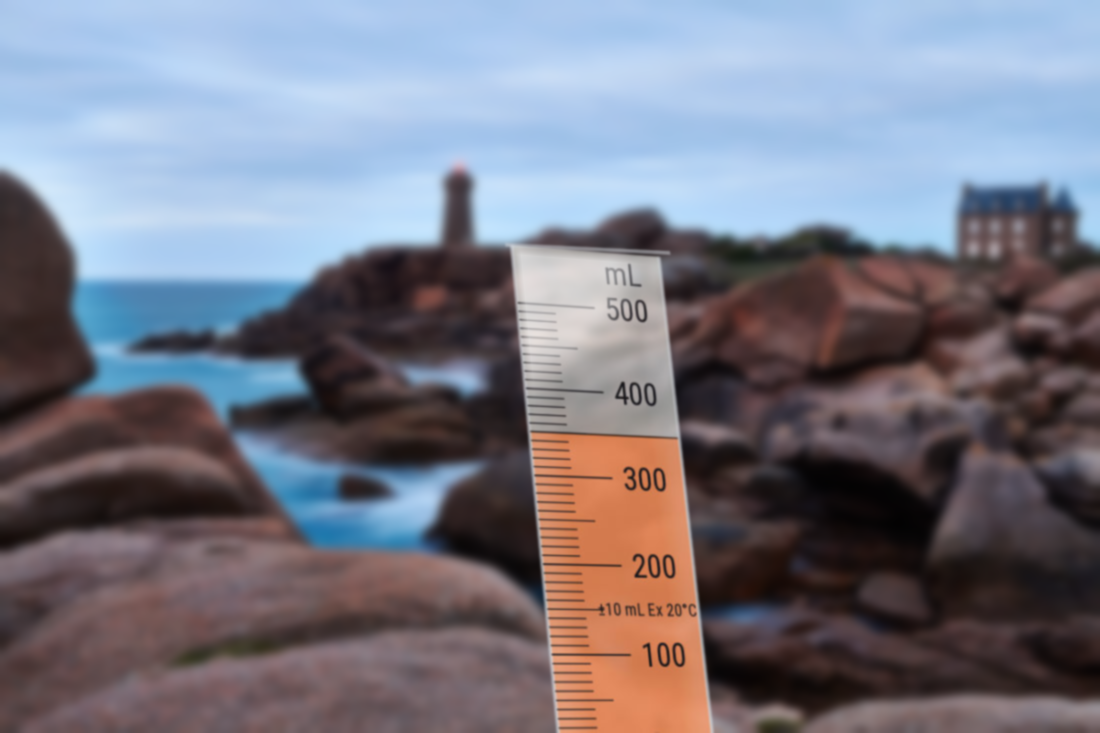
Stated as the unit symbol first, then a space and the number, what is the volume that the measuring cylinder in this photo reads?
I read mL 350
